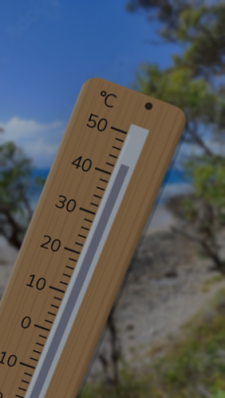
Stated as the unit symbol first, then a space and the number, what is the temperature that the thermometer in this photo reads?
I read °C 43
